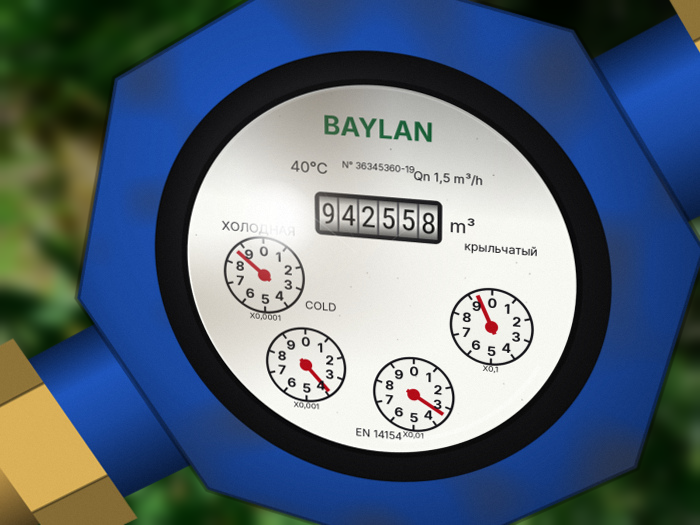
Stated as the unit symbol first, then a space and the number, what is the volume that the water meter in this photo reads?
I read m³ 942557.9338
